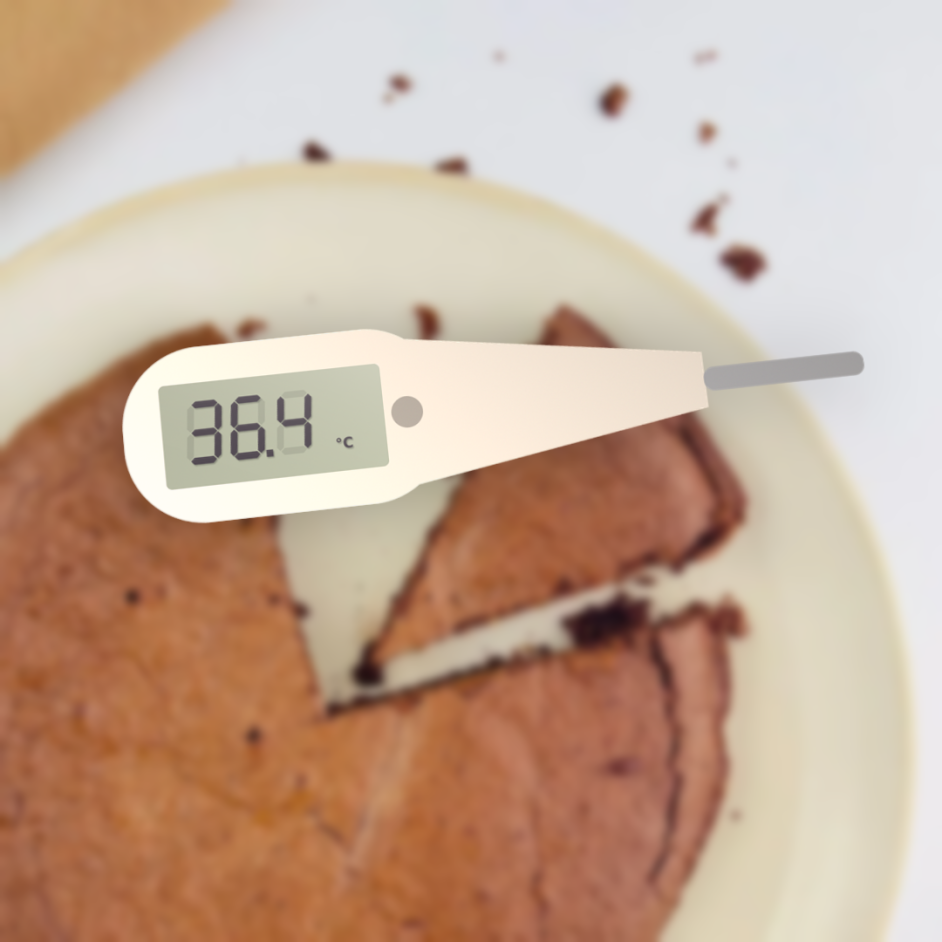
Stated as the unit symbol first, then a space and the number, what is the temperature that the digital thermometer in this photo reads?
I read °C 36.4
